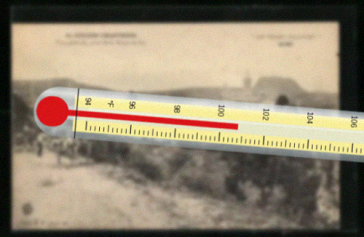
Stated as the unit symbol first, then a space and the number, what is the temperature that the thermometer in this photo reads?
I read °F 100.8
